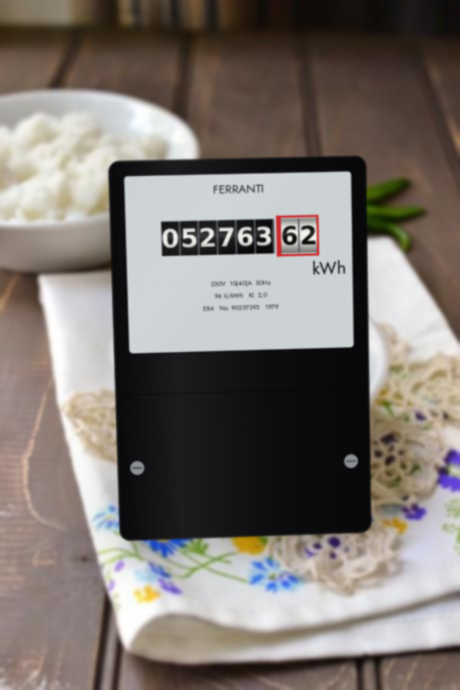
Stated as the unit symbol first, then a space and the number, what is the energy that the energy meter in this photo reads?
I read kWh 52763.62
